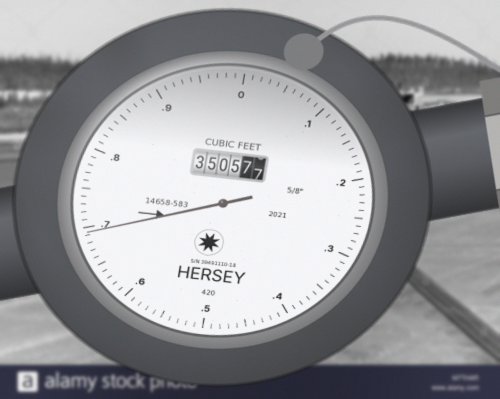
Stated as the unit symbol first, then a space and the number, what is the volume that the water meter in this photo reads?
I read ft³ 350576.69
